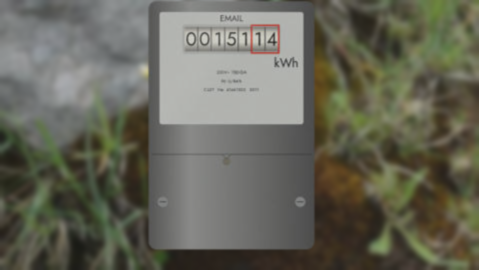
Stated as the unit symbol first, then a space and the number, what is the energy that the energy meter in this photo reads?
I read kWh 151.14
